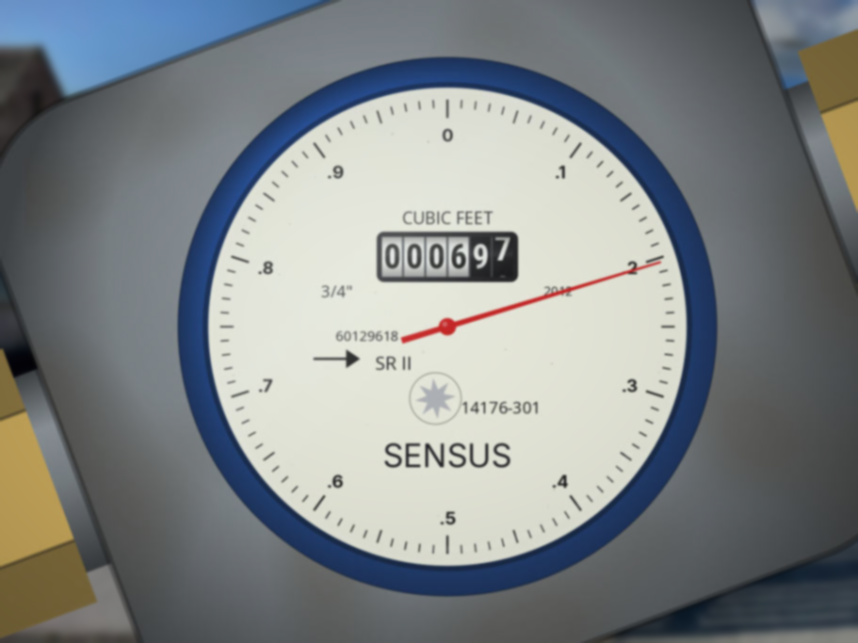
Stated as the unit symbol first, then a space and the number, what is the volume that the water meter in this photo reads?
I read ft³ 697.20
